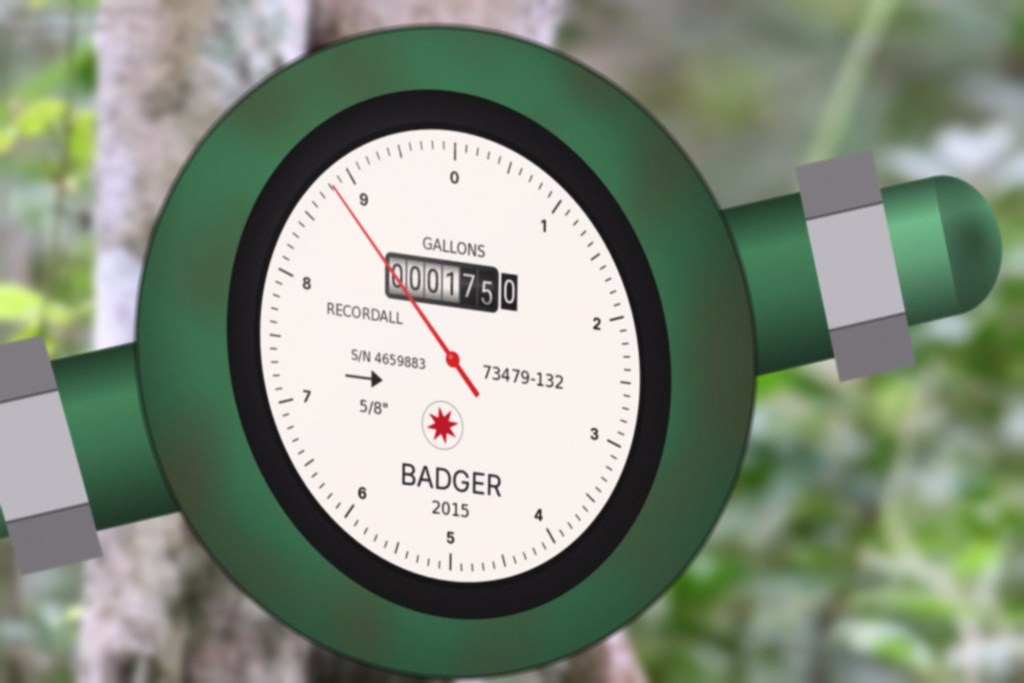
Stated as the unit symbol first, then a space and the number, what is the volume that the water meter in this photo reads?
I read gal 1748.8
